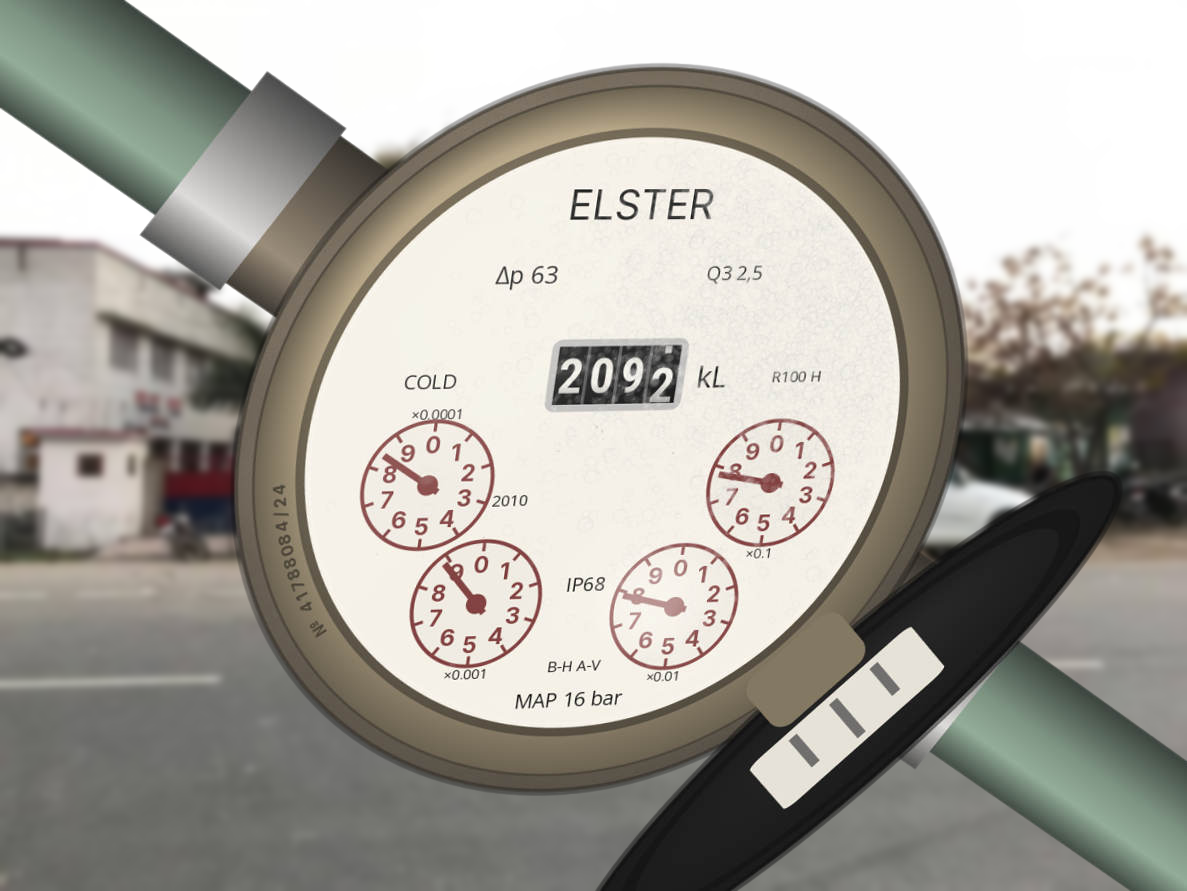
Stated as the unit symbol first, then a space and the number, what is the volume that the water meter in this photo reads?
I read kL 2091.7788
